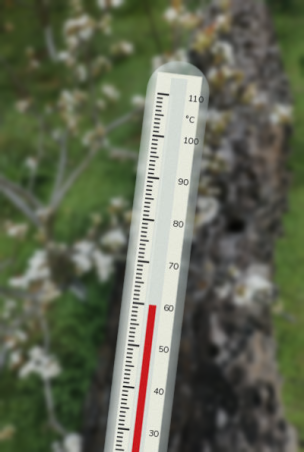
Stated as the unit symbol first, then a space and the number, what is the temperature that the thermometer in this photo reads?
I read °C 60
